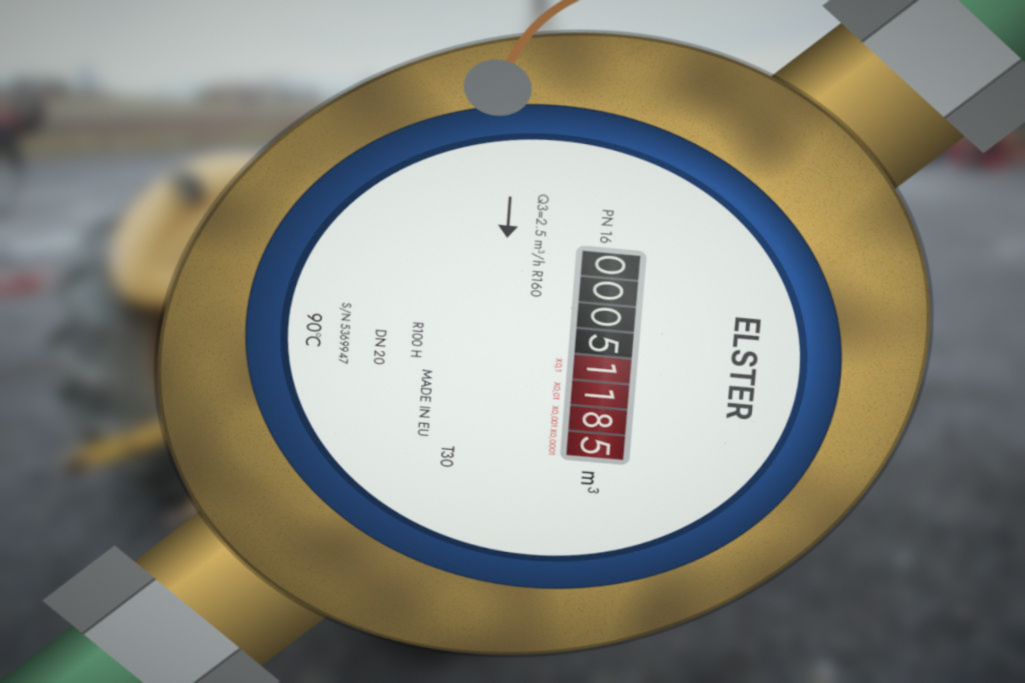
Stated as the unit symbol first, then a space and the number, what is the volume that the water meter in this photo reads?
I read m³ 5.1185
